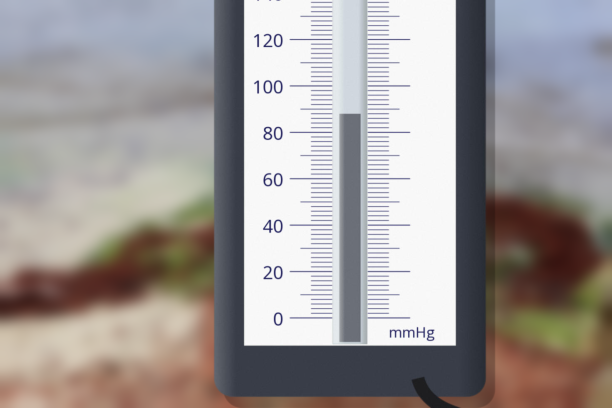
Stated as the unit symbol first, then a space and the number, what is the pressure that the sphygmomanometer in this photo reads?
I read mmHg 88
